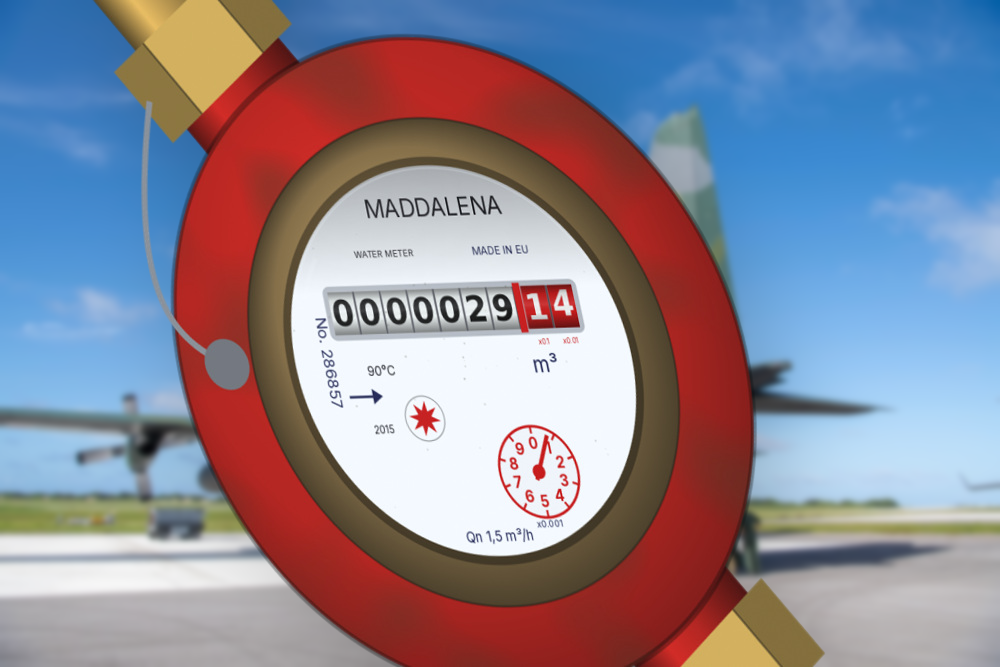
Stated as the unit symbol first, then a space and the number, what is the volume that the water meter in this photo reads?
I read m³ 29.140
